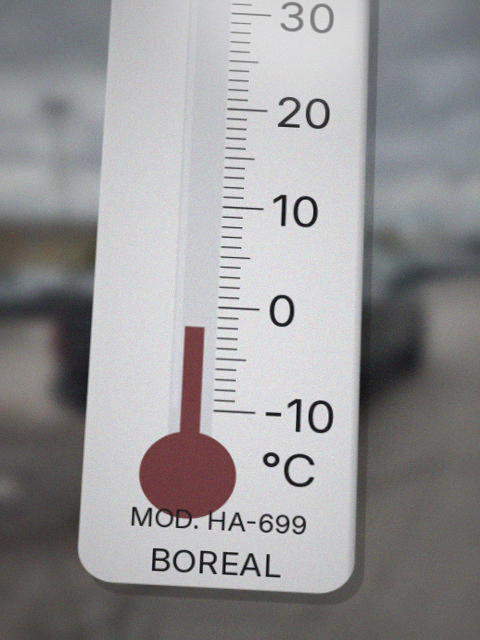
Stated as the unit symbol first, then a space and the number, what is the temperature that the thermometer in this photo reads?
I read °C -2
